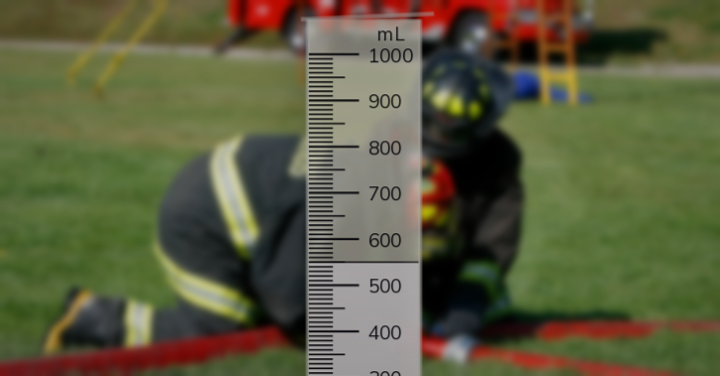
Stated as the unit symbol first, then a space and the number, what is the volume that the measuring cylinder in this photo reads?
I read mL 550
